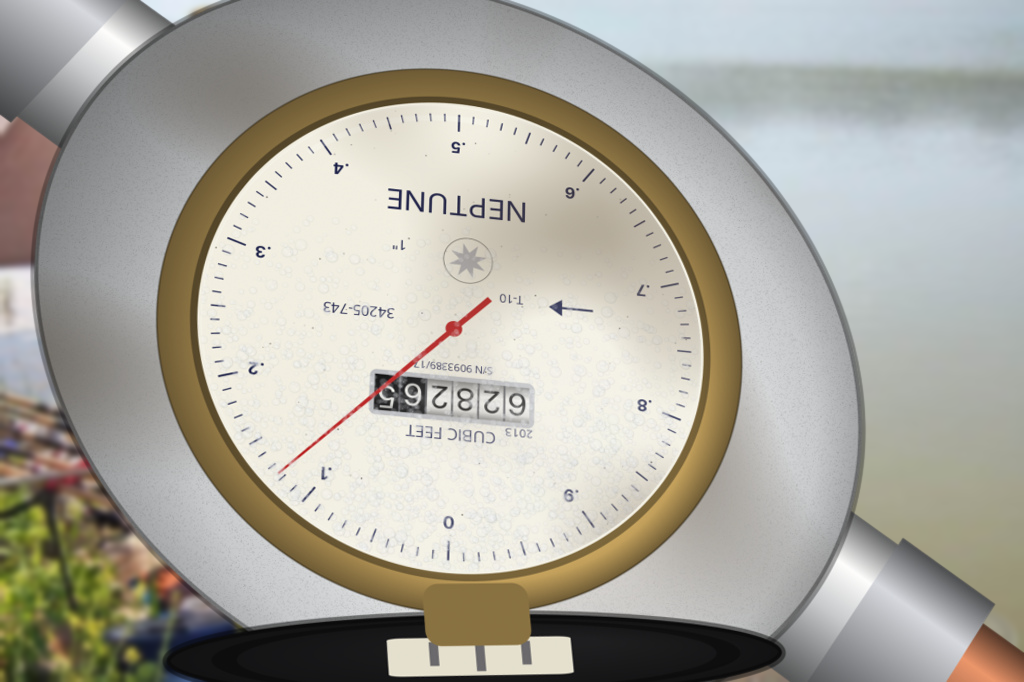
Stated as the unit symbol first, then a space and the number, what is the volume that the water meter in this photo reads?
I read ft³ 628265.12
